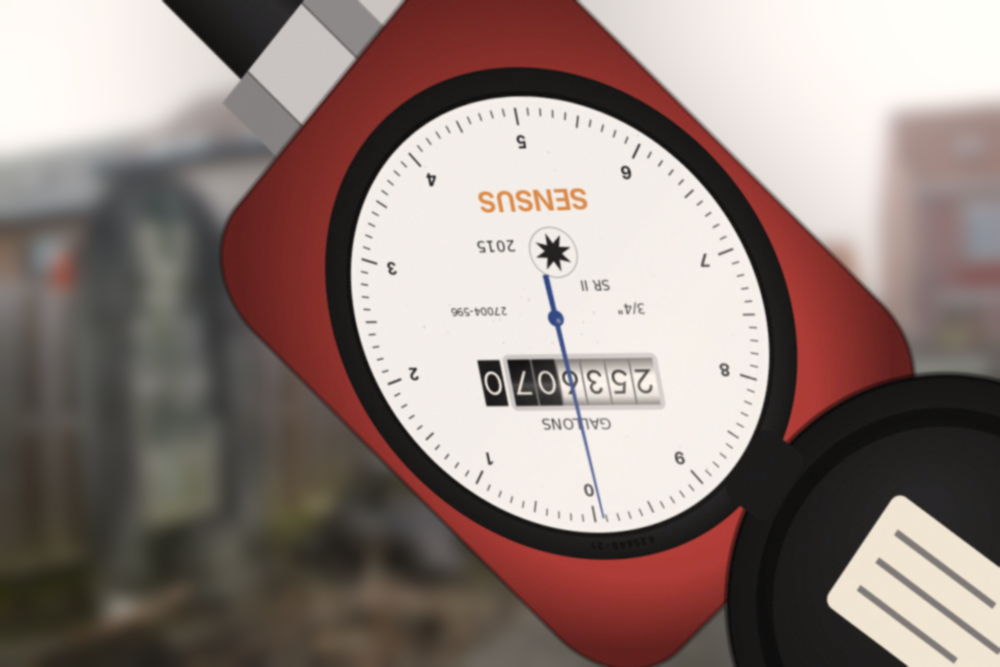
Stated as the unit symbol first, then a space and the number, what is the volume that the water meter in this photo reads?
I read gal 2536069.9
